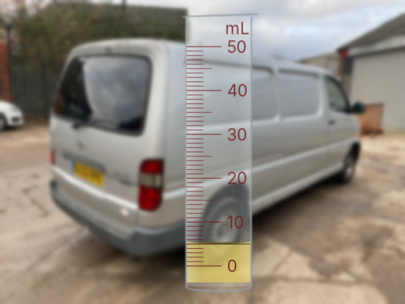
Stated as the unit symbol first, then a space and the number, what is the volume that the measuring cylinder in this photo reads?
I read mL 5
